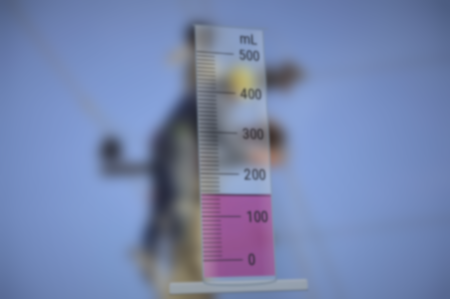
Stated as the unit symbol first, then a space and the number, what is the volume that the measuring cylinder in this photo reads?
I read mL 150
